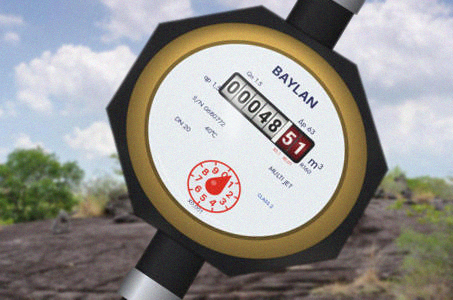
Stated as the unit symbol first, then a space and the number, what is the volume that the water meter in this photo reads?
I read m³ 48.510
